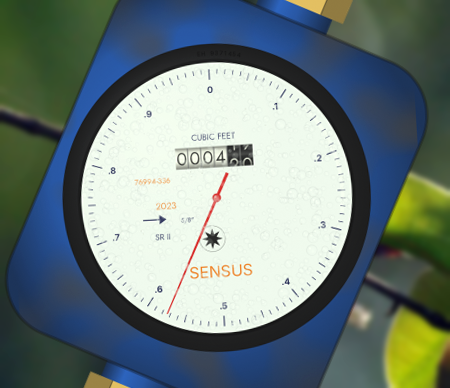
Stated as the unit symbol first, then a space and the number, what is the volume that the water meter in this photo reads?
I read ft³ 419.57
